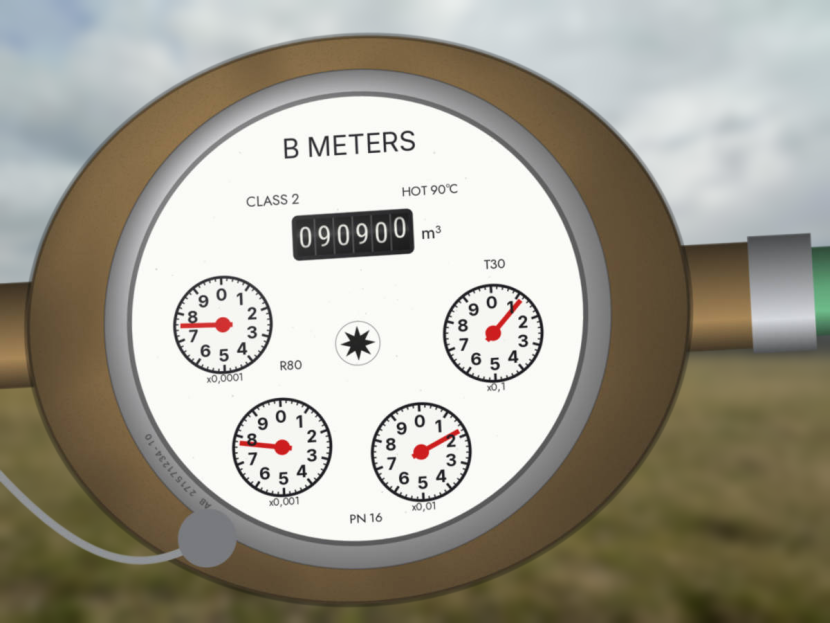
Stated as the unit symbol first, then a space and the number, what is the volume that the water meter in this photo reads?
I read m³ 90900.1177
